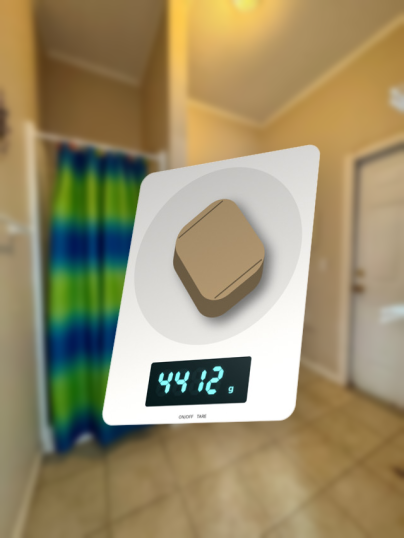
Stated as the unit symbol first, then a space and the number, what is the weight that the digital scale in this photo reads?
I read g 4412
